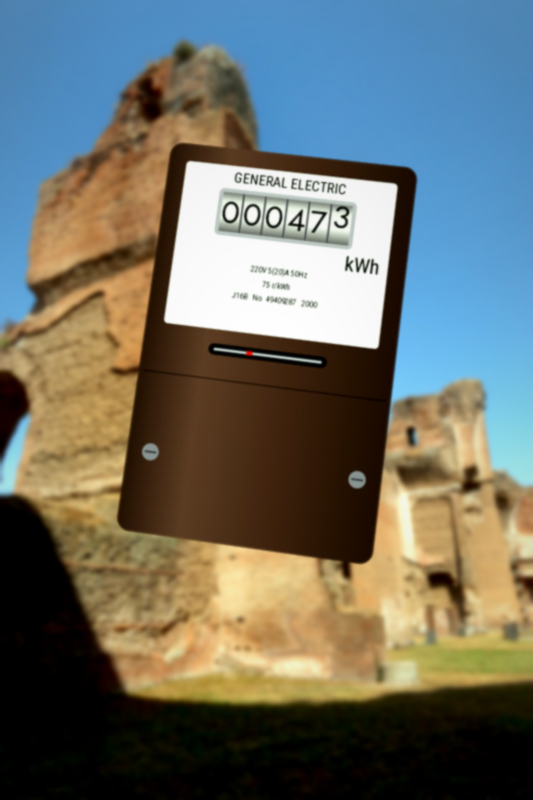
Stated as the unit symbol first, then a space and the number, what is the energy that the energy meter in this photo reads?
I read kWh 473
